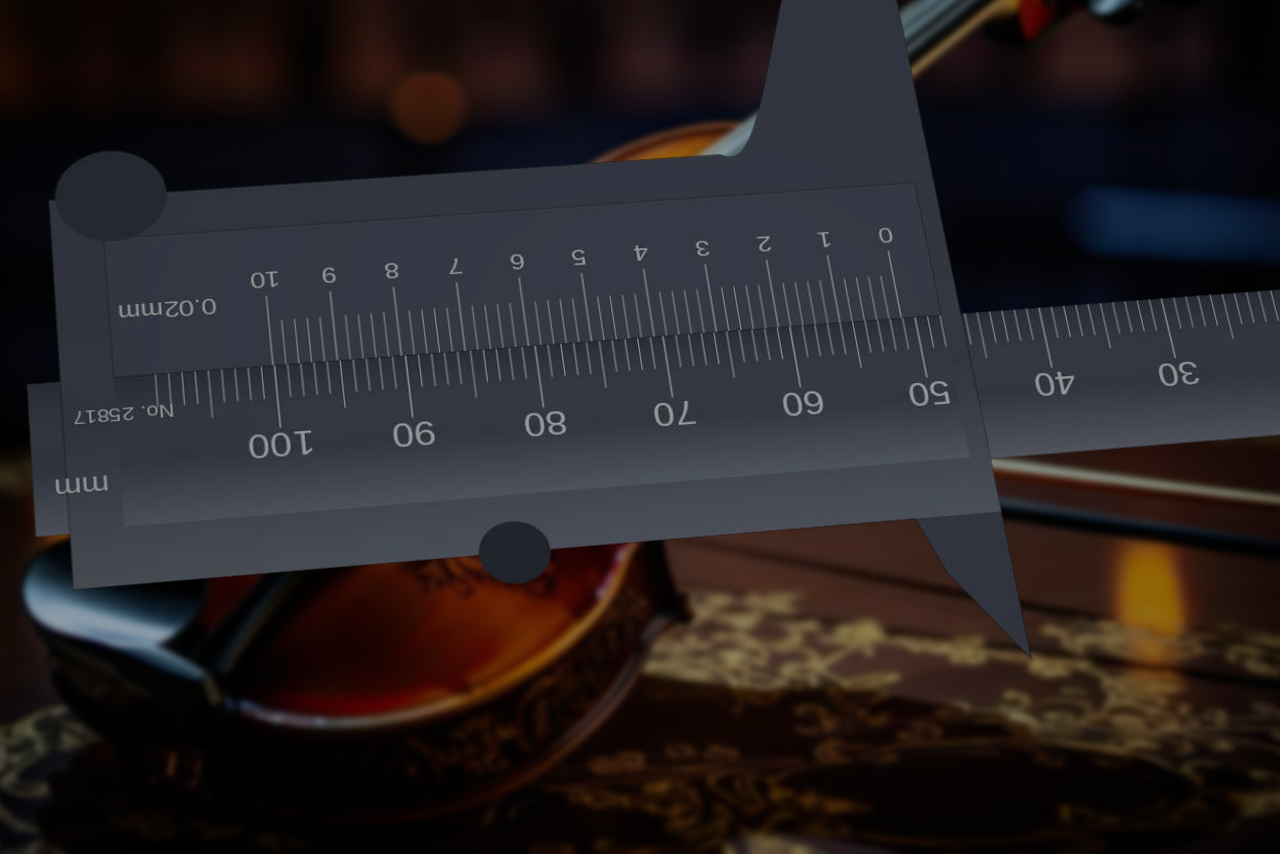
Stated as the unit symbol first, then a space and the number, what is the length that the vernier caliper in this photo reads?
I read mm 51.1
